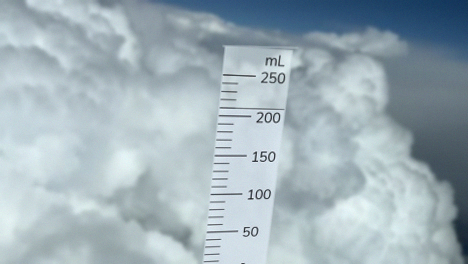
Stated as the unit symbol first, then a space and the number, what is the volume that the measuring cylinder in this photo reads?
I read mL 210
